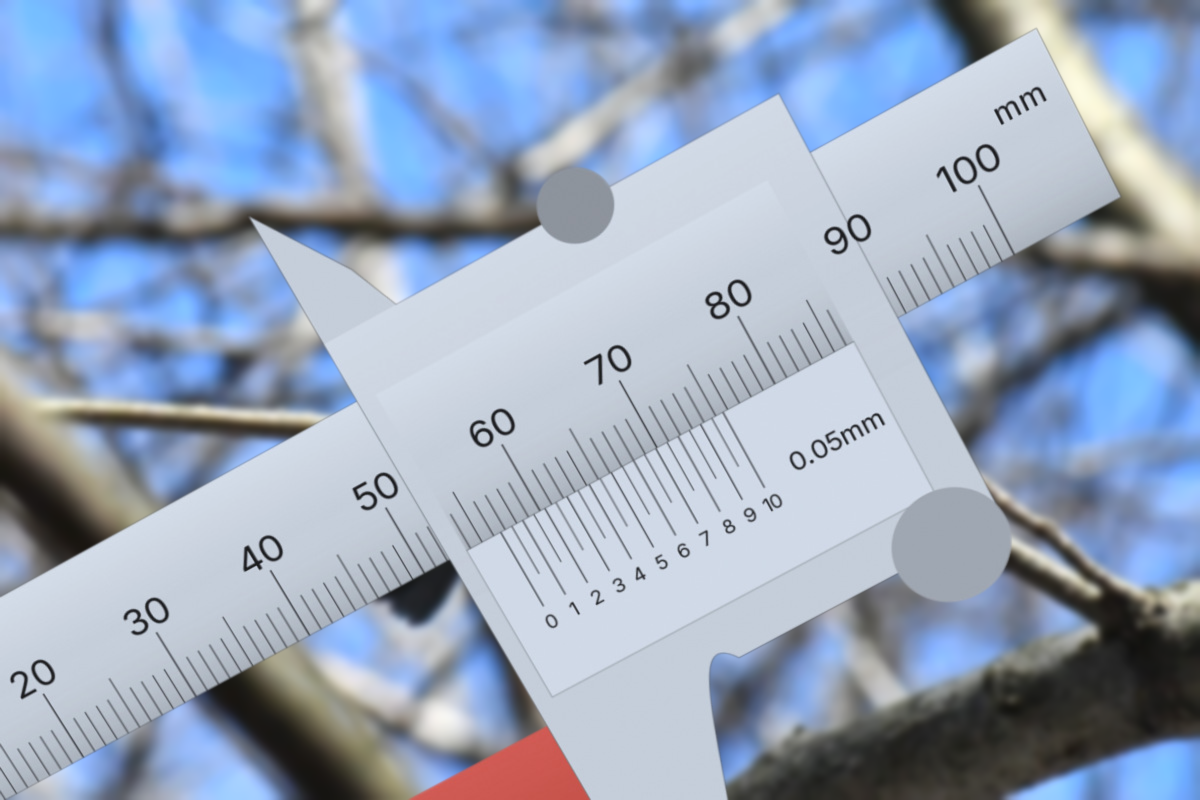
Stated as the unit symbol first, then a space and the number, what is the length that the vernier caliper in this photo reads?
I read mm 56.6
